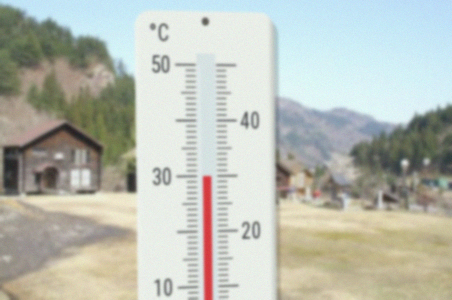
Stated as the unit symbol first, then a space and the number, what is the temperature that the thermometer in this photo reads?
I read °C 30
